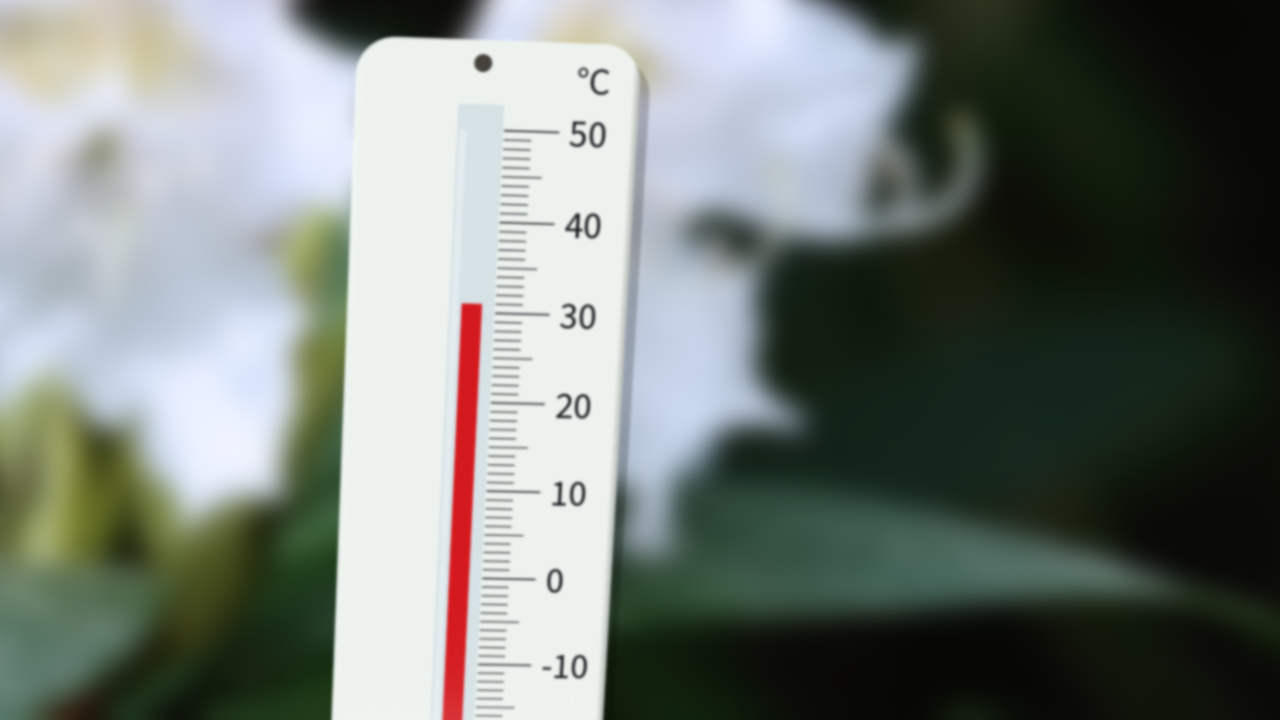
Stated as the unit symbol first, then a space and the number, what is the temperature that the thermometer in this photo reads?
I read °C 31
